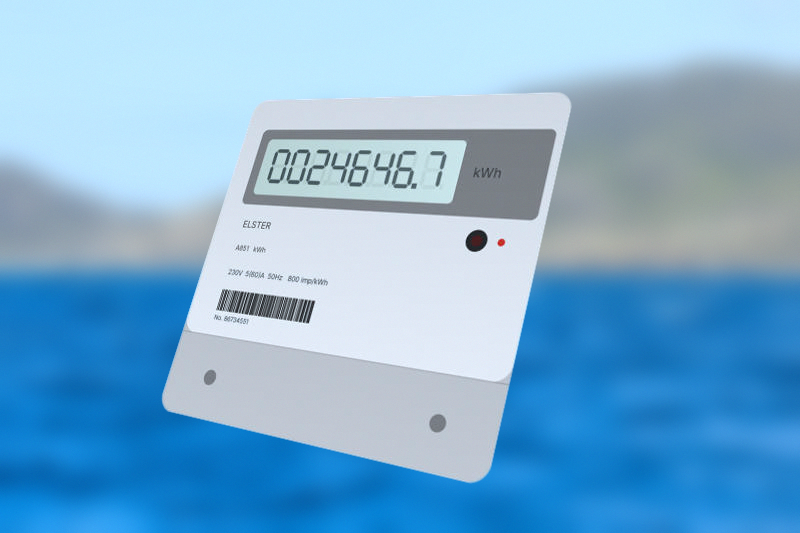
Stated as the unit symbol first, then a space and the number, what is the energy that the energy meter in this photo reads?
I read kWh 24646.7
